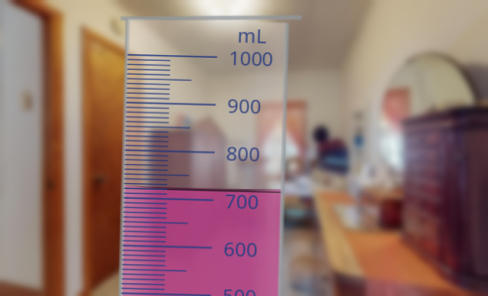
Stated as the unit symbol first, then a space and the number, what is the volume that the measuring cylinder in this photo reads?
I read mL 720
